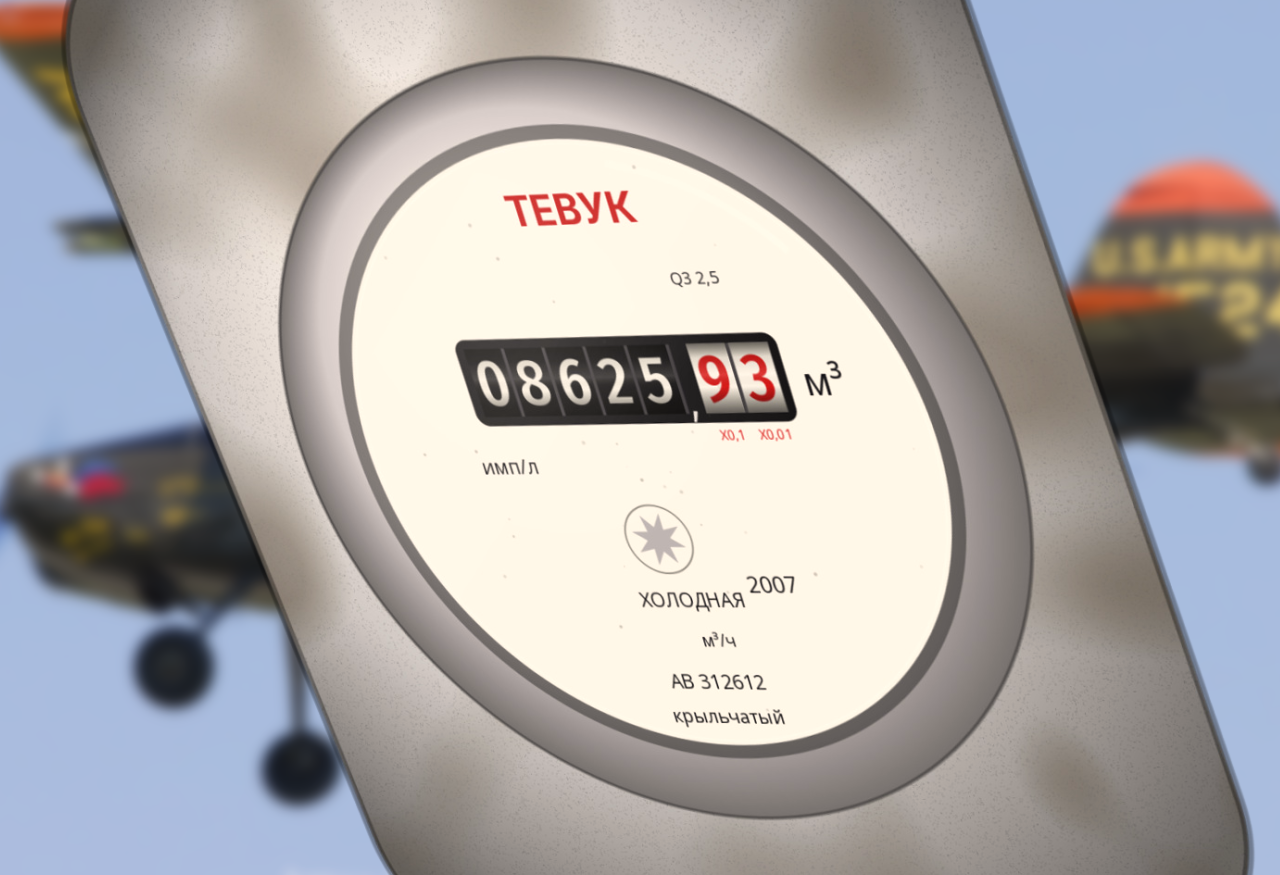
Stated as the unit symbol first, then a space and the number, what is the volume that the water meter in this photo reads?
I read m³ 8625.93
